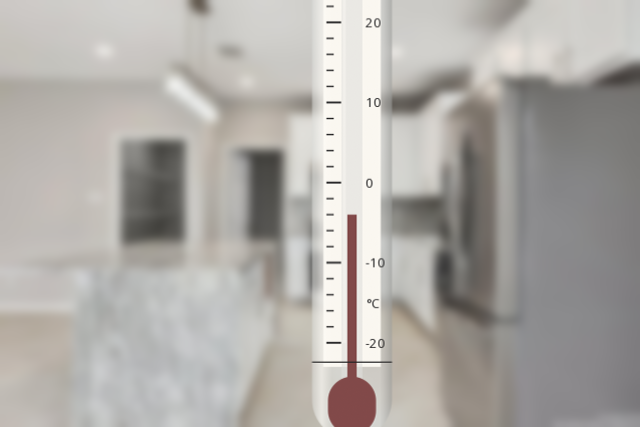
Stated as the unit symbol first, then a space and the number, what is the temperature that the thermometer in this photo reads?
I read °C -4
